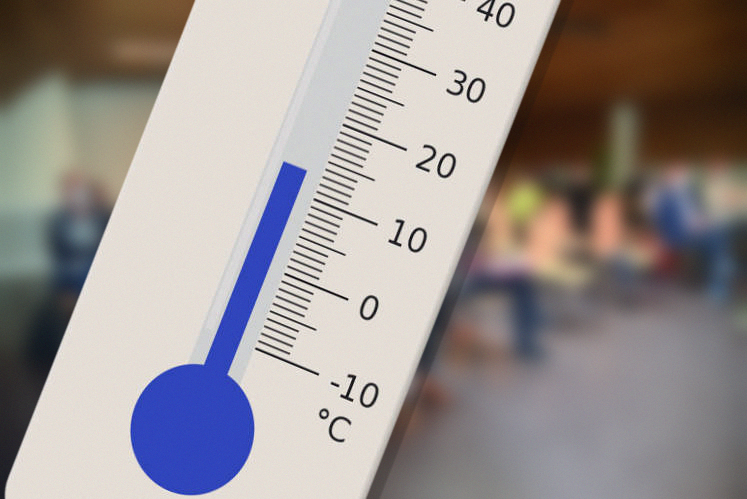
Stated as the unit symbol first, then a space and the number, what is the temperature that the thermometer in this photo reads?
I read °C 13
